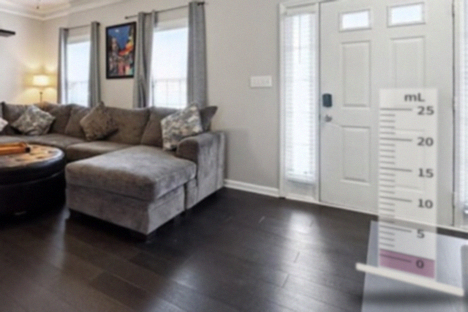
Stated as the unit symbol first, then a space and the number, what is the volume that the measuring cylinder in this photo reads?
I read mL 1
